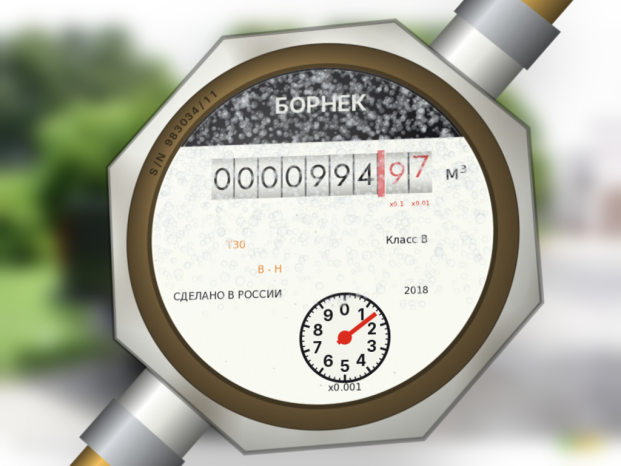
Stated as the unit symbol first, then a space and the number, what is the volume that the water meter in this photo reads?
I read m³ 994.971
